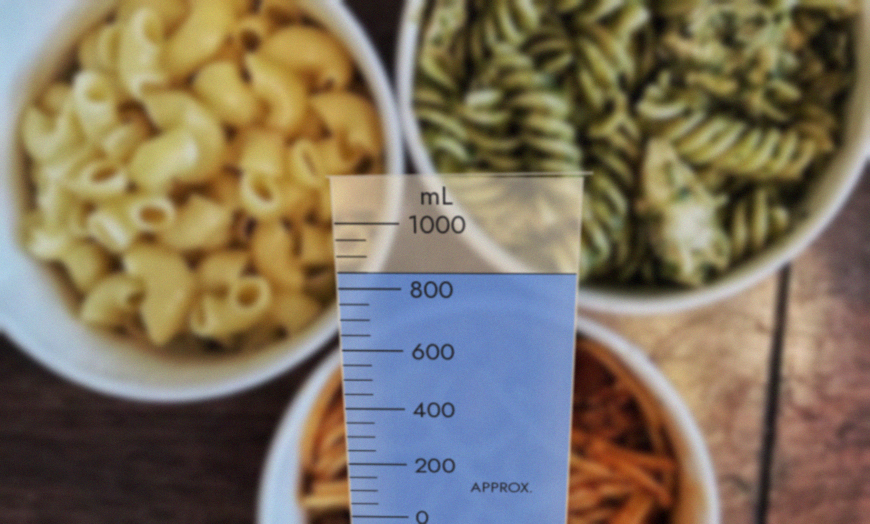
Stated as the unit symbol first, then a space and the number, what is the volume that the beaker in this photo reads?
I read mL 850
